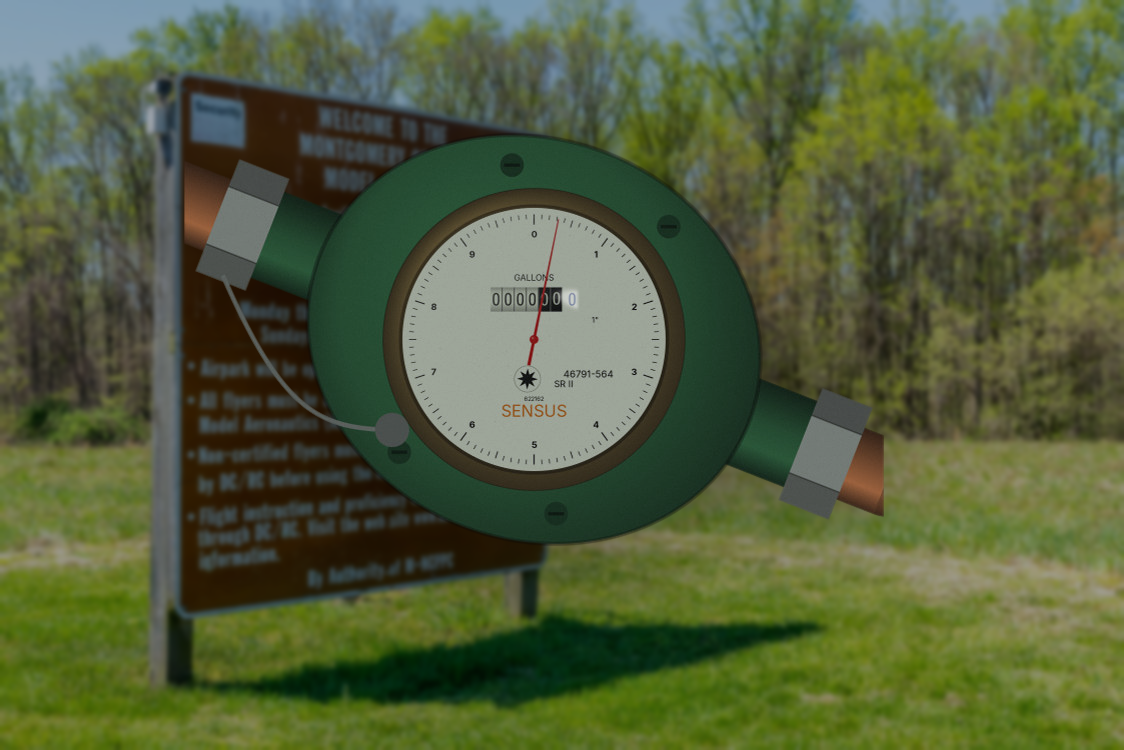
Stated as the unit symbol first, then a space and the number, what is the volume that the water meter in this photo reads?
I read gal 0.3
